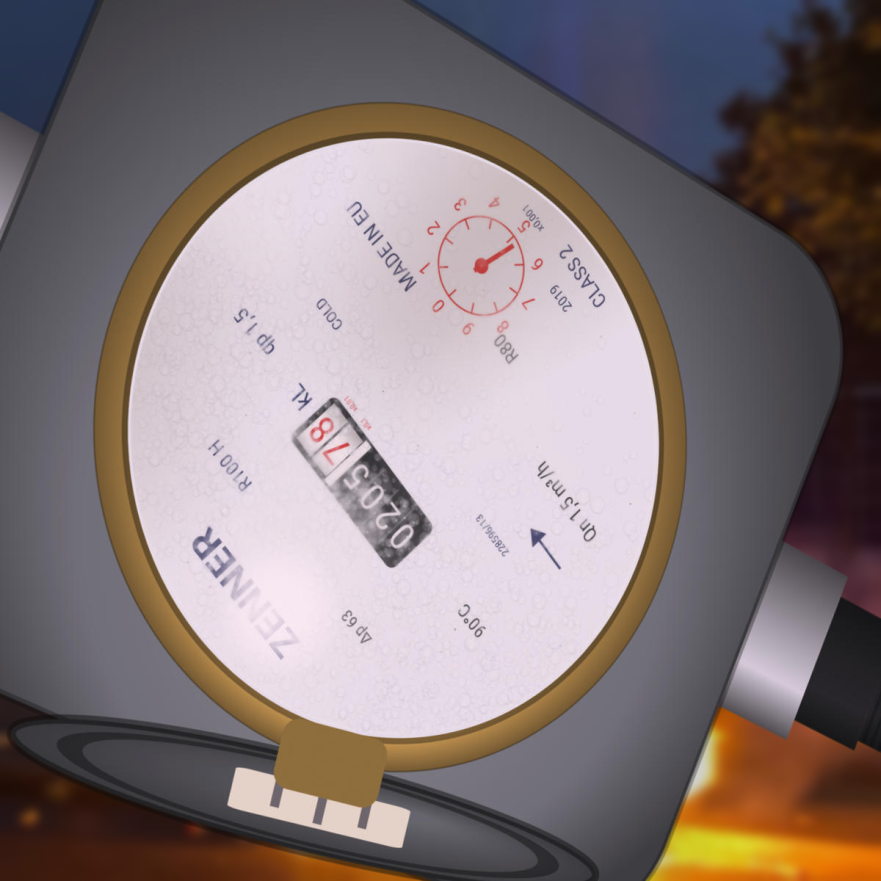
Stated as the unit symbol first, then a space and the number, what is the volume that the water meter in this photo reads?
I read kL 205.785
